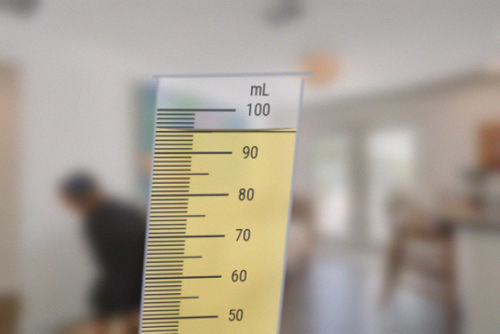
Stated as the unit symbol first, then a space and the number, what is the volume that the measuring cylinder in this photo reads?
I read mL 95
